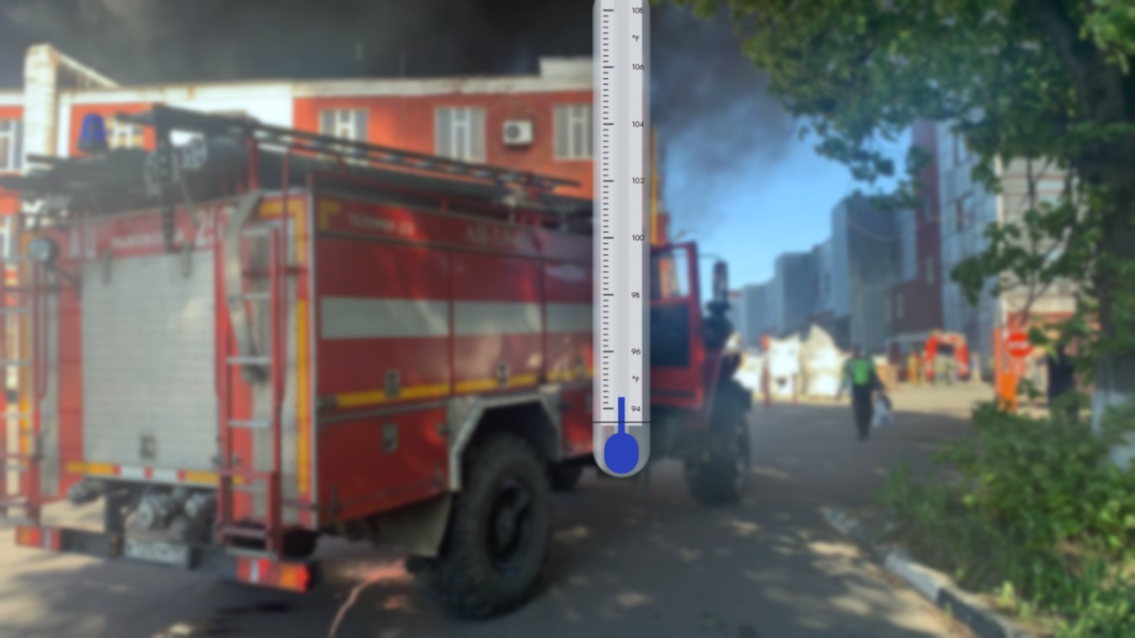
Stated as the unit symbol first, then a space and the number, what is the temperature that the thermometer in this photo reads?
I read °F 94.4
